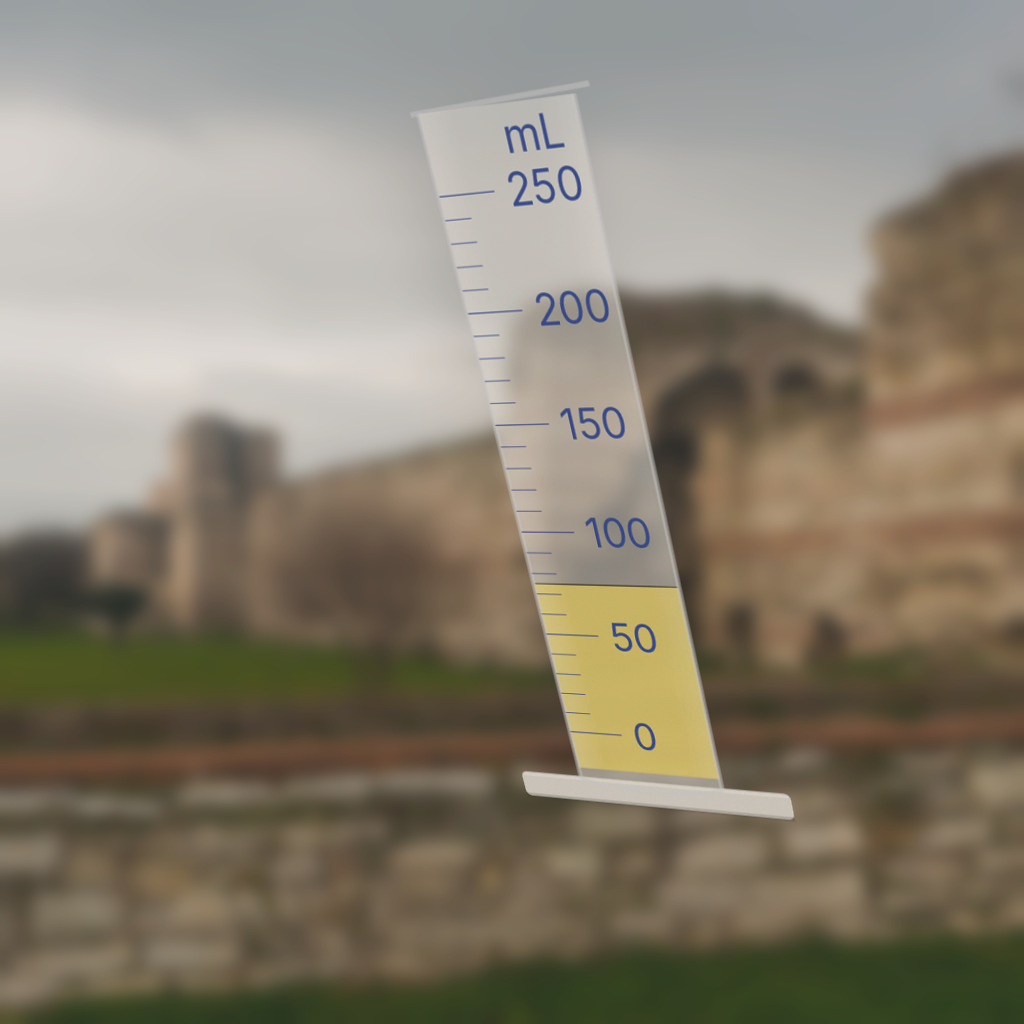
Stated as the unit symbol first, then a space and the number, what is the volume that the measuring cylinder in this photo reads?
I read mL 75
